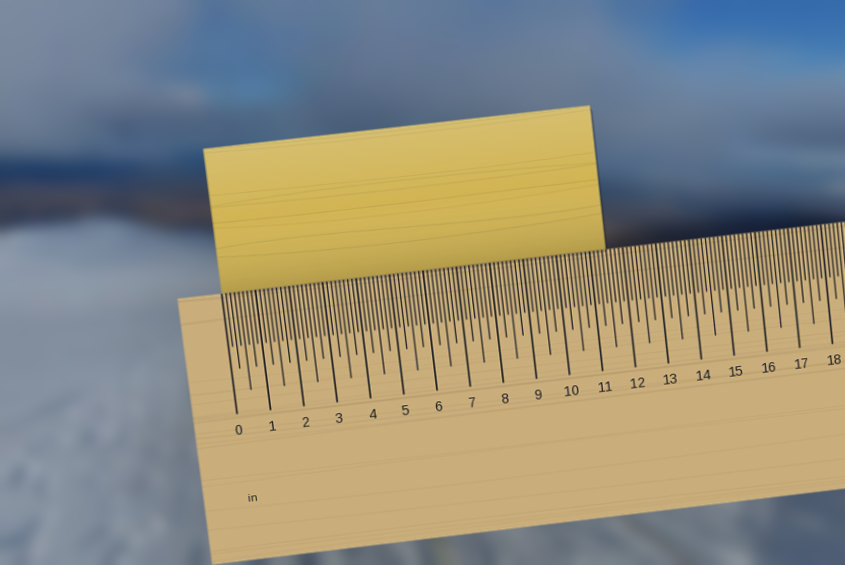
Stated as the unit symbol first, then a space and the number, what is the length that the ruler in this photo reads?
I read in 11.5
